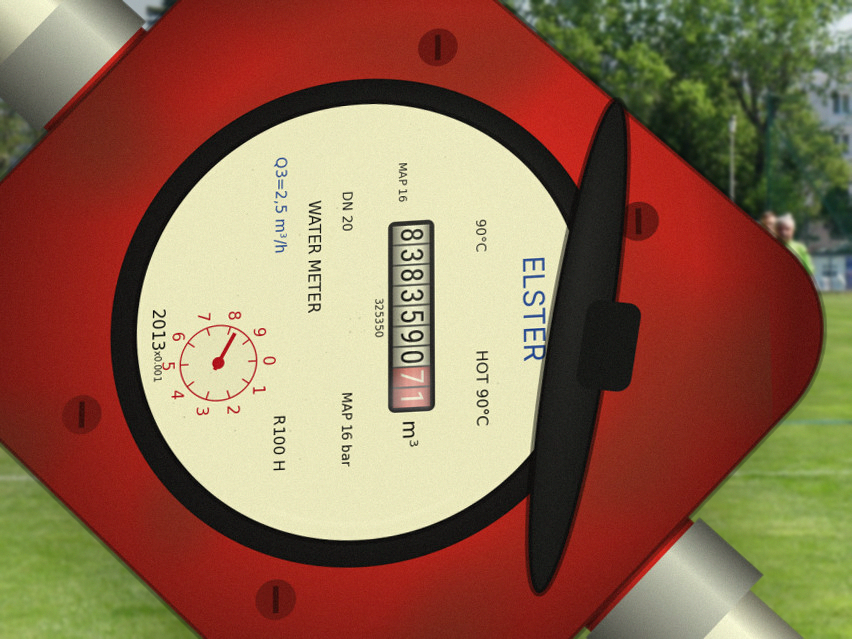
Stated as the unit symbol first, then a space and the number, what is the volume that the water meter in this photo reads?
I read m³ 8383590.718
